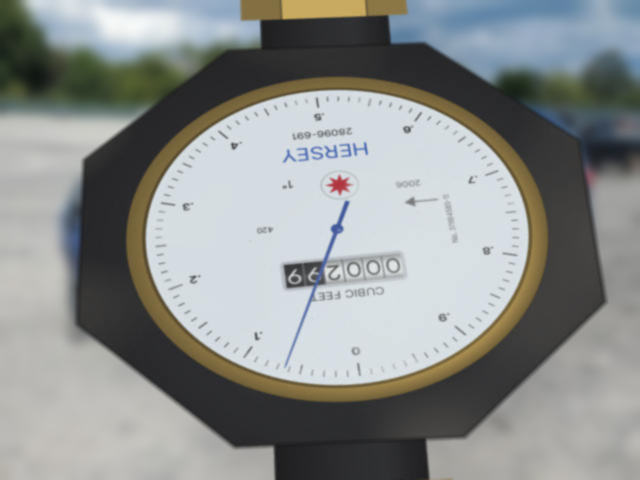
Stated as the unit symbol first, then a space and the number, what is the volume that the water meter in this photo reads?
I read ft³ 299.06
